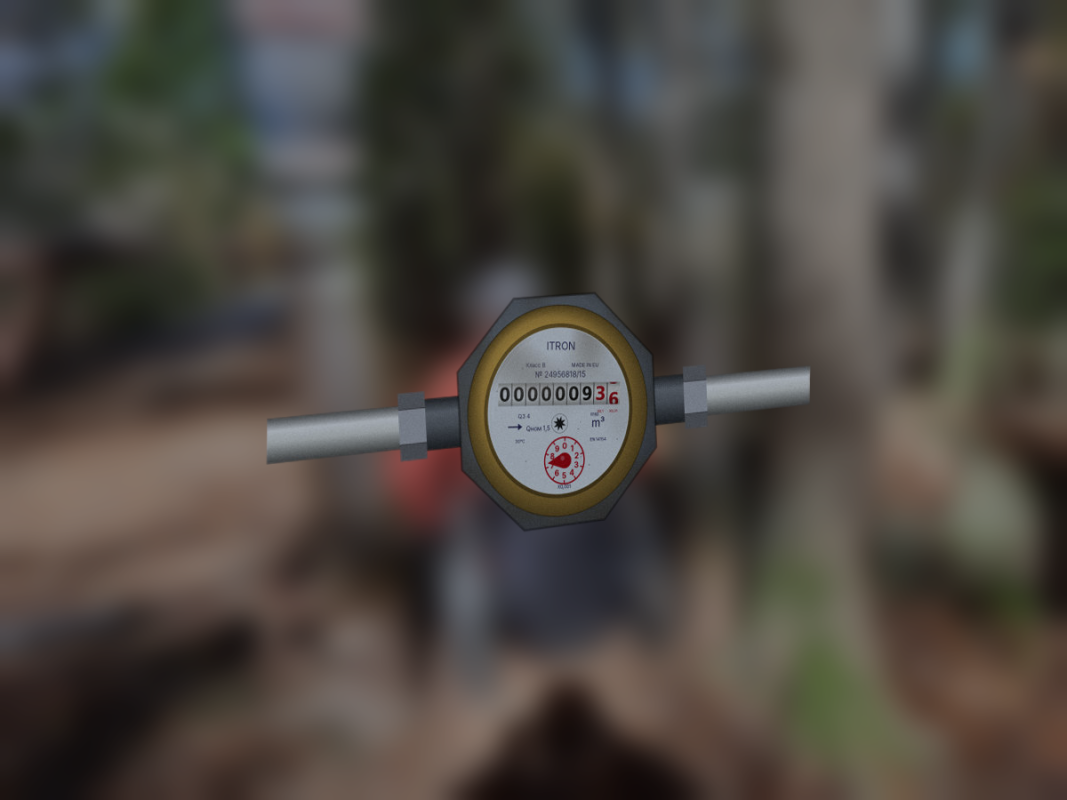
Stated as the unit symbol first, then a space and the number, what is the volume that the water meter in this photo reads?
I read m³ 9.357
